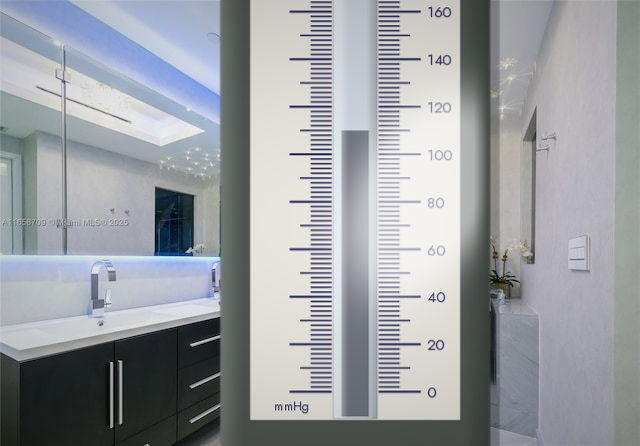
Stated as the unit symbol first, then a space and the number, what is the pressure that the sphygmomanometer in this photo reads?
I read mmHg 110
